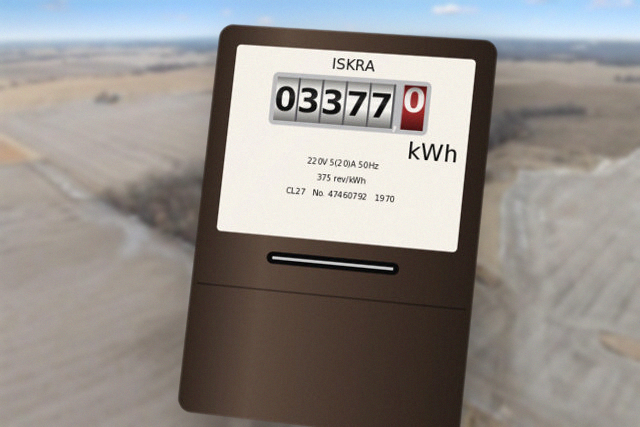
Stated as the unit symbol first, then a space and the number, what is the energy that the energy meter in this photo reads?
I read kWh 3377.0
